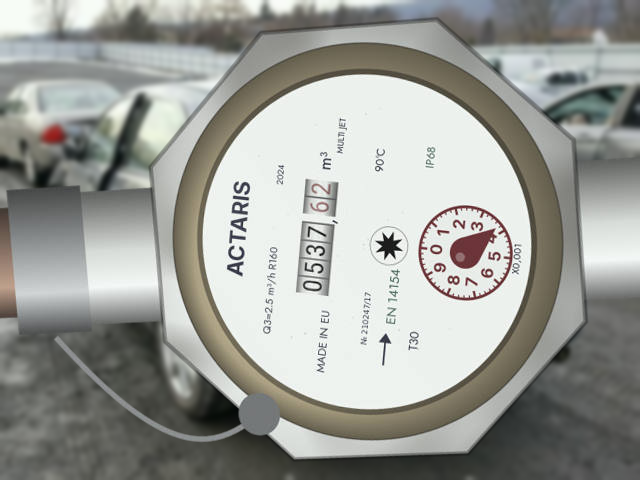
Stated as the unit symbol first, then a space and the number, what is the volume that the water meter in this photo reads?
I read m³ 537.623
